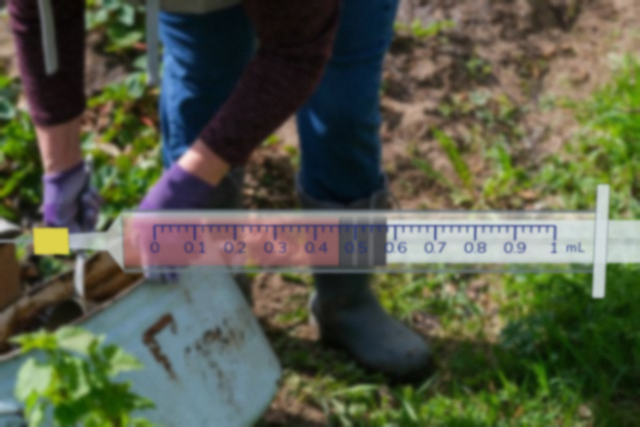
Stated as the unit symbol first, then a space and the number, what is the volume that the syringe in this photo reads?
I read mL 0.46
